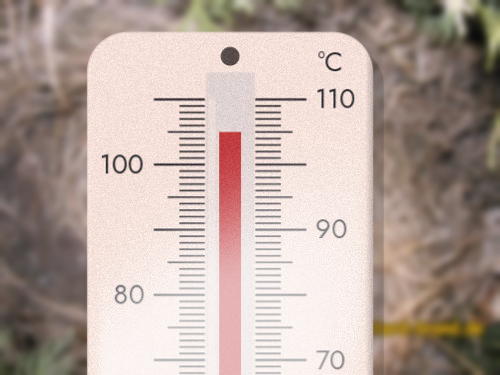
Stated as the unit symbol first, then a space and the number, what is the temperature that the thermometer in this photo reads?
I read °C 105
